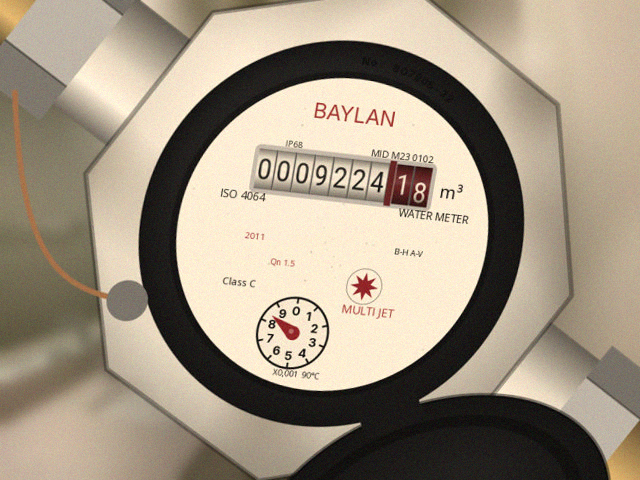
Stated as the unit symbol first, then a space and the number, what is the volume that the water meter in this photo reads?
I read m³ 9224.178
